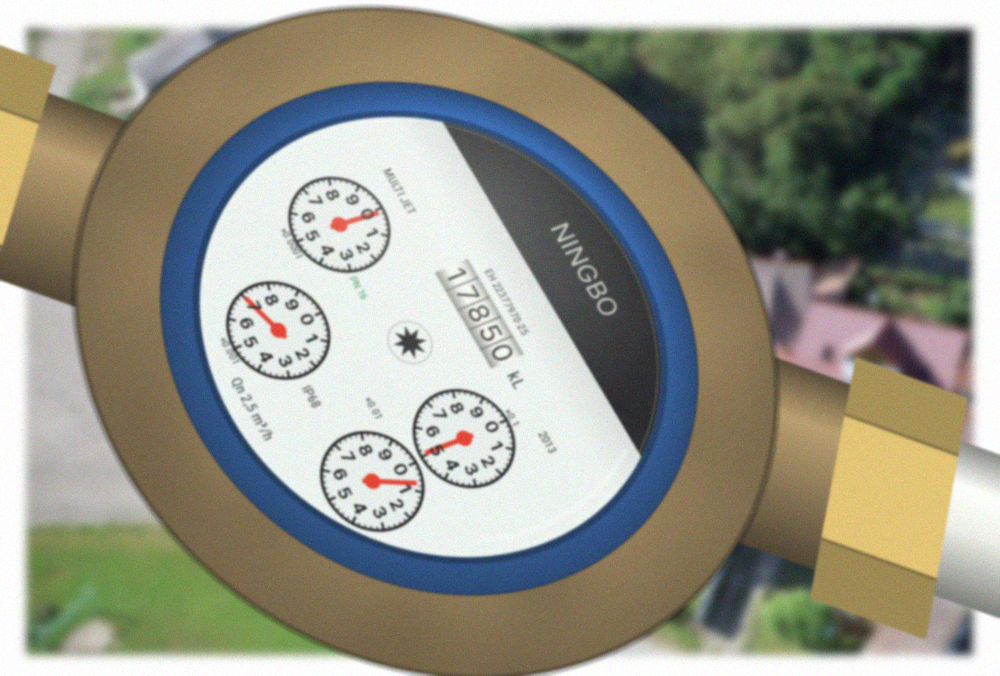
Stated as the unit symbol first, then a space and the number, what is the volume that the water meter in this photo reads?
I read kL 17850.5070
